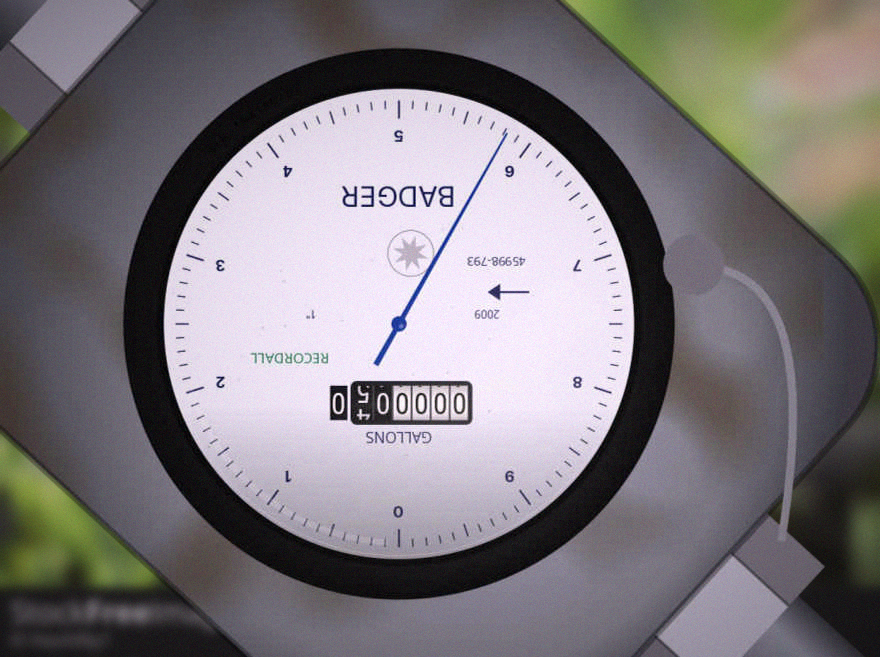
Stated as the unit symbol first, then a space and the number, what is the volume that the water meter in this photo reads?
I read gal 45.8
